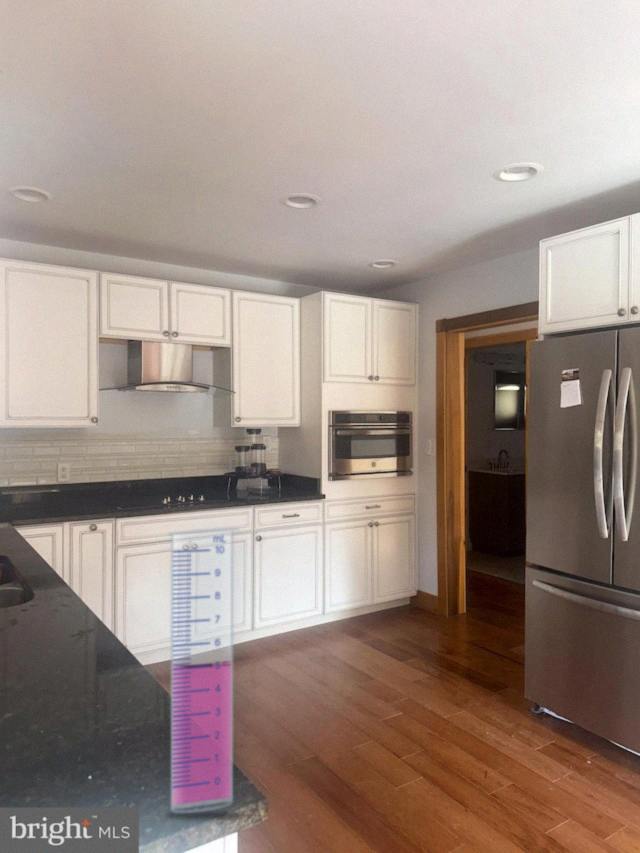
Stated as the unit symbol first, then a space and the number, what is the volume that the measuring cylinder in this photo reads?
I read mL 5
